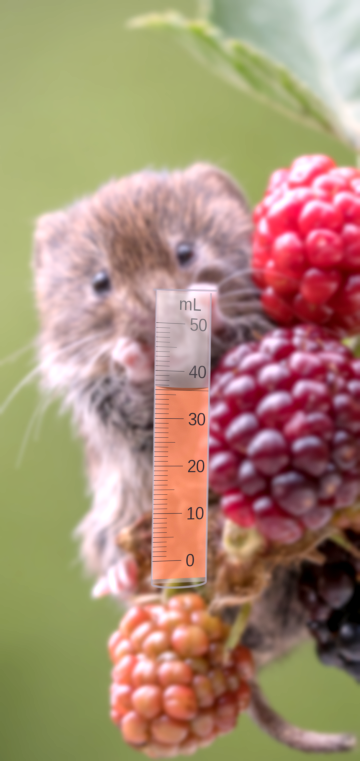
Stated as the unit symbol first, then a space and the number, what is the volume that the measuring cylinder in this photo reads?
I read mL 36
